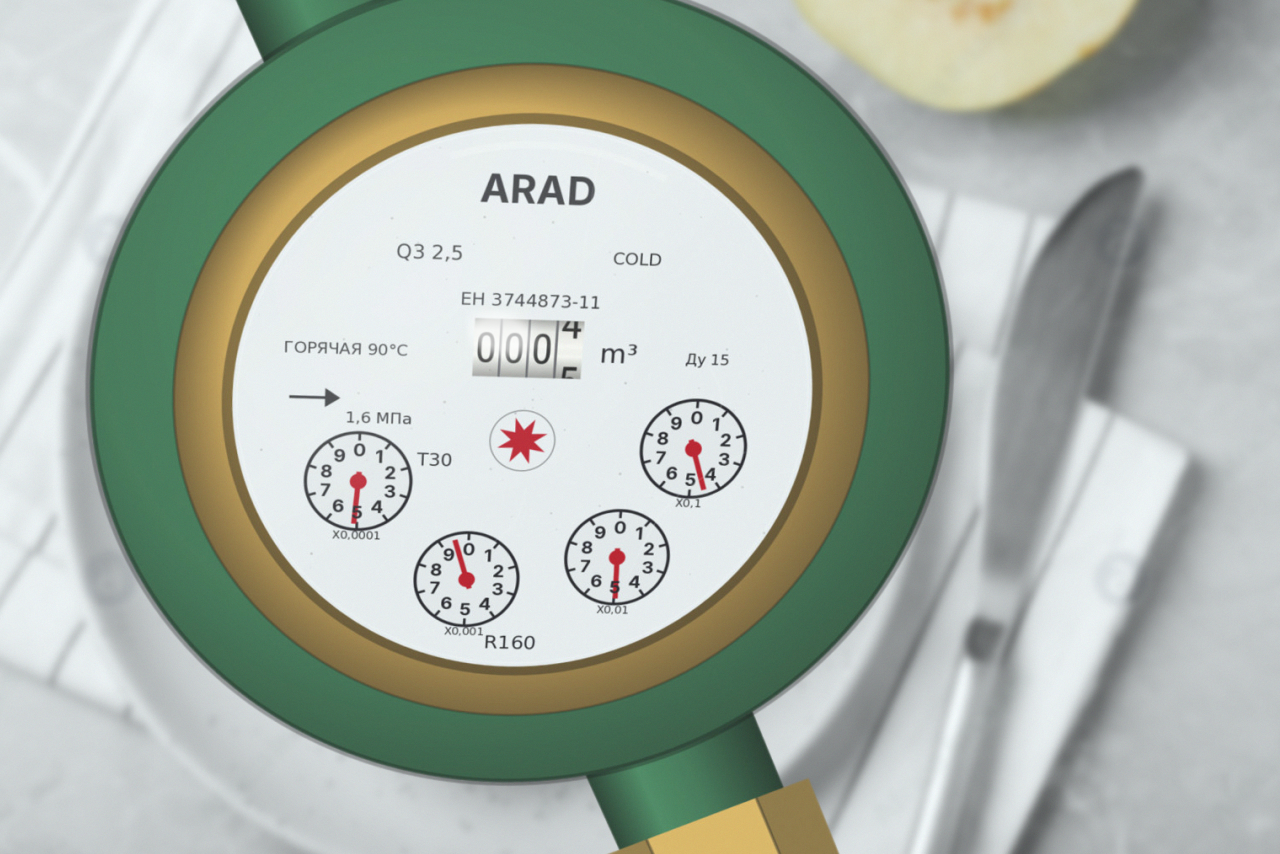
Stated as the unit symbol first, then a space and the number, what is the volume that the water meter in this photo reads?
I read m³ 4.4495
